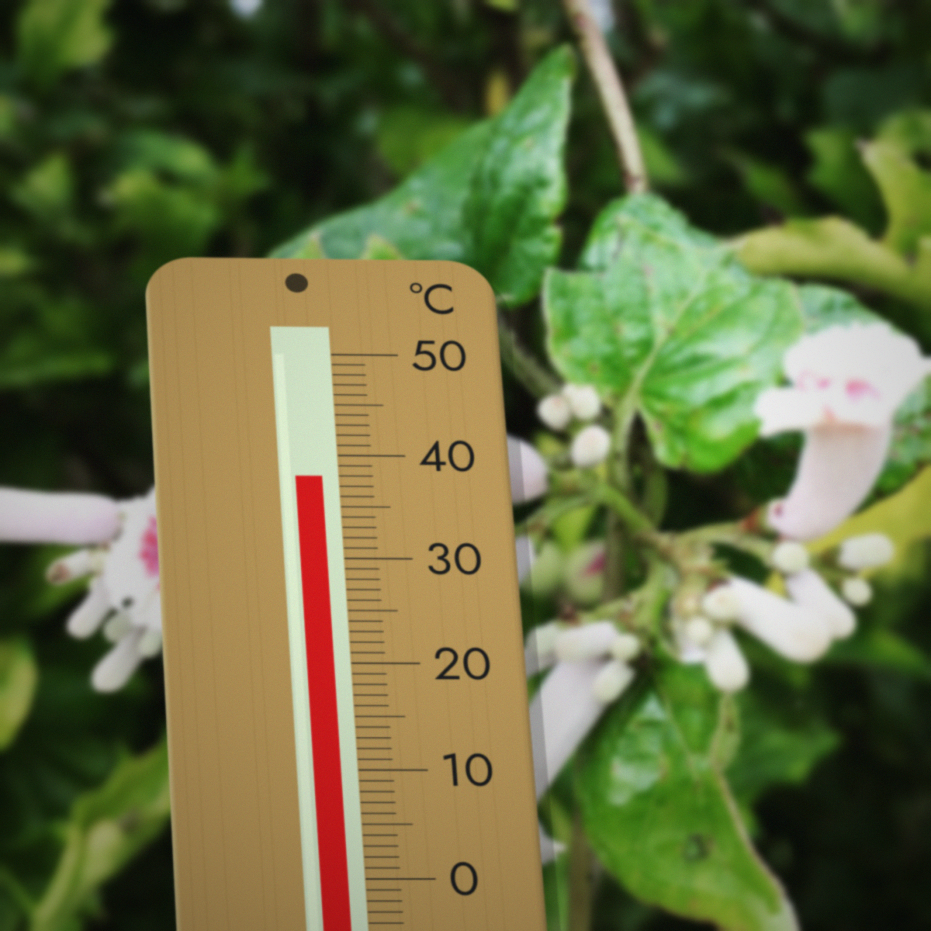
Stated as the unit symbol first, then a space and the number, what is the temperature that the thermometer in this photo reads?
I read °C 38
